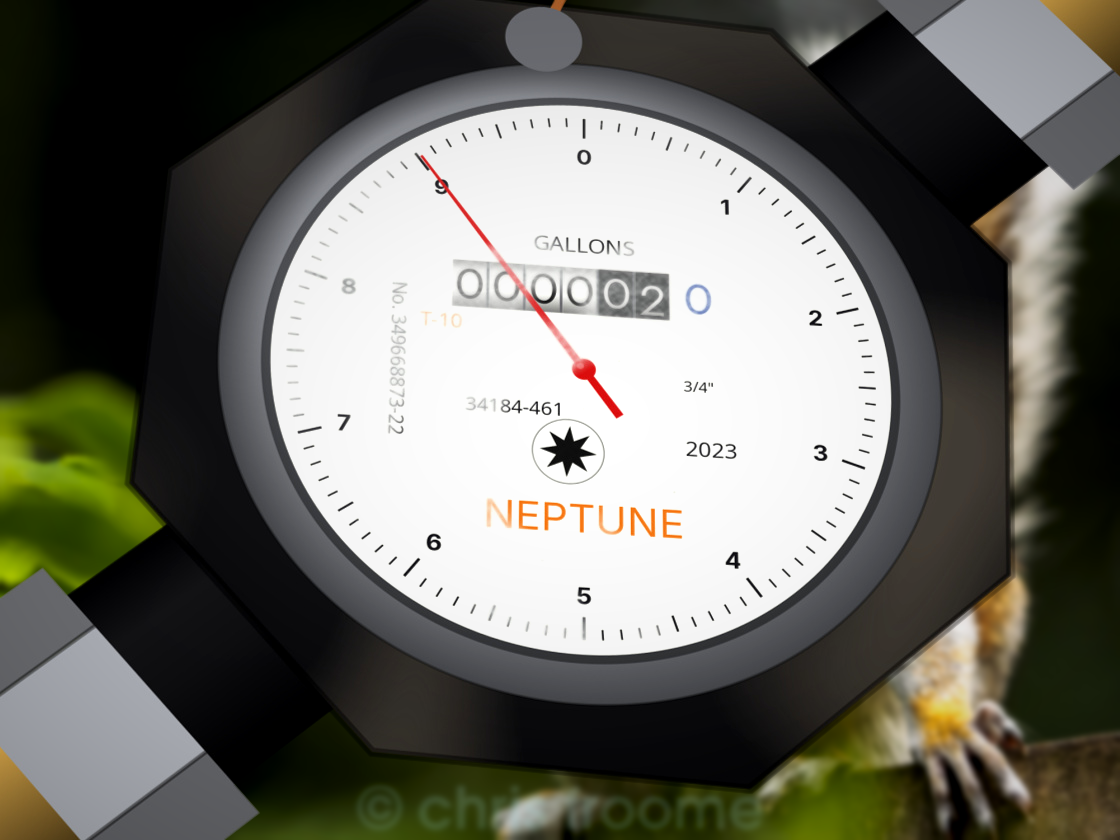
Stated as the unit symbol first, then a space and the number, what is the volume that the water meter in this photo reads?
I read gal 19.0
